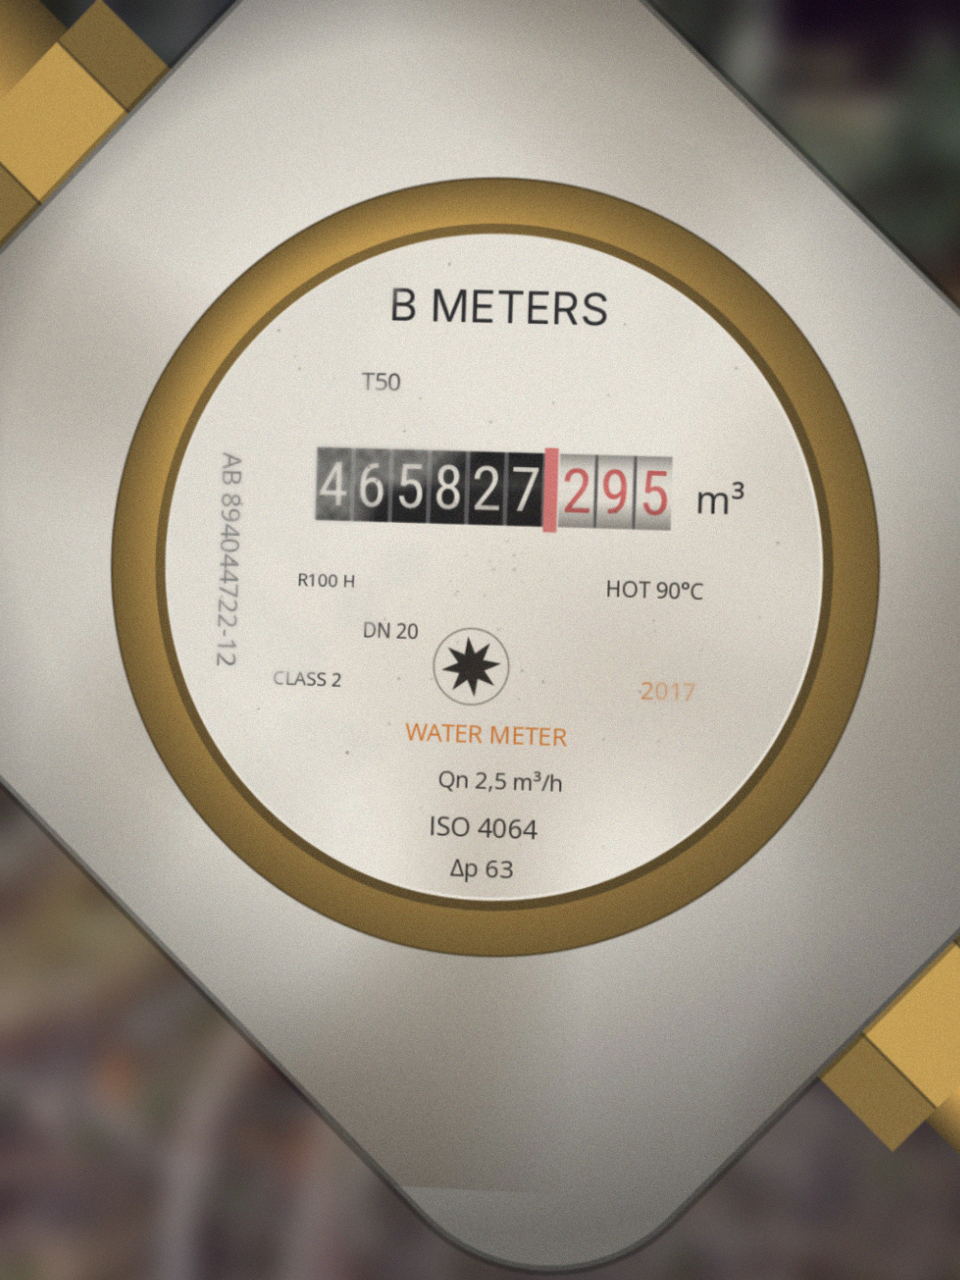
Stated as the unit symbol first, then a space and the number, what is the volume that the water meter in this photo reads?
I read m³ 465827.295
